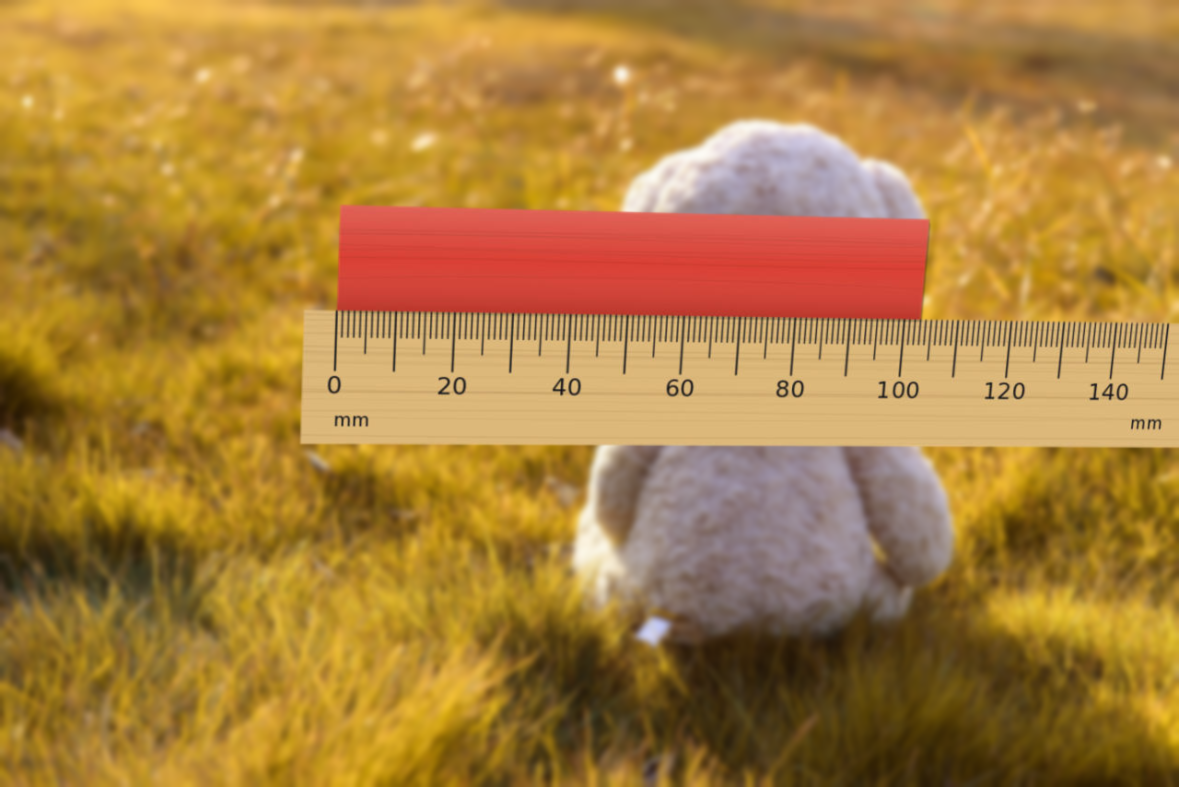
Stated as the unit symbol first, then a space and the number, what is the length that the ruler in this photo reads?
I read mm 103
